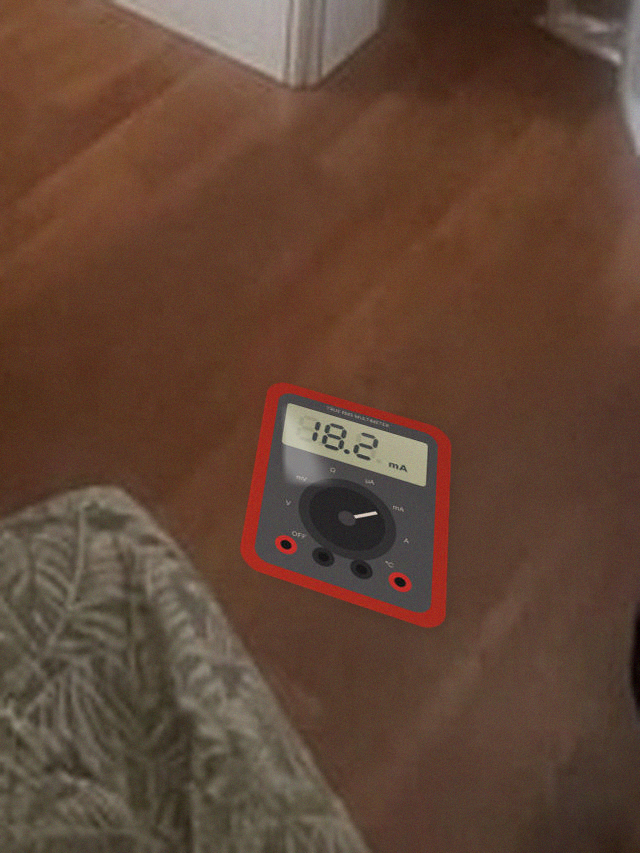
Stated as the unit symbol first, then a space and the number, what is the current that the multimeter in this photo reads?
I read mA 18.2
